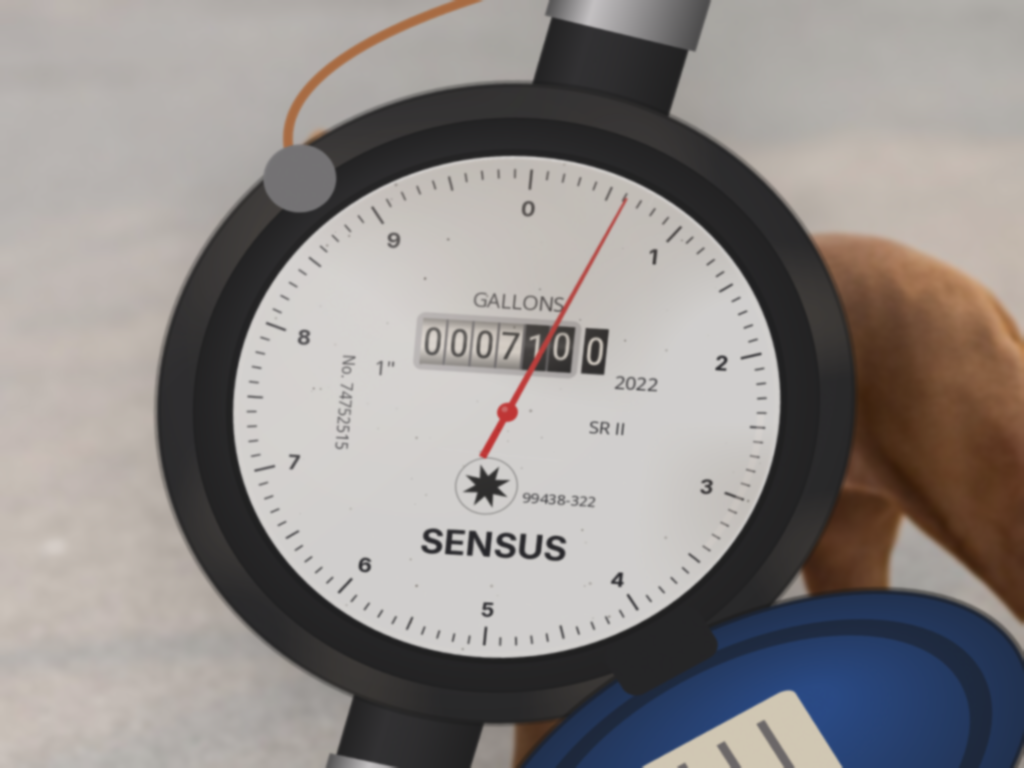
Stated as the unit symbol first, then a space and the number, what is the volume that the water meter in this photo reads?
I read gal 7100.6
